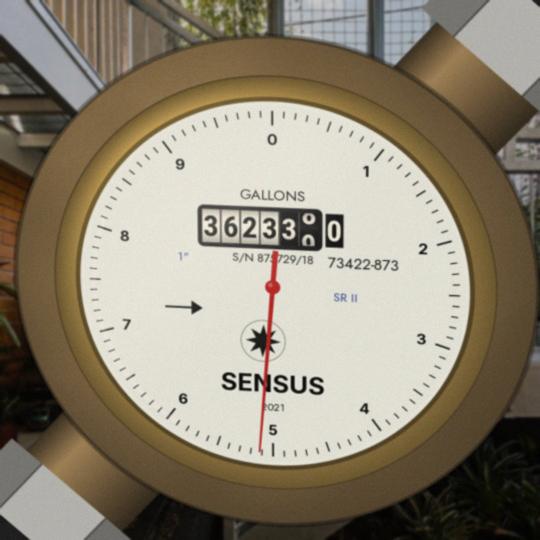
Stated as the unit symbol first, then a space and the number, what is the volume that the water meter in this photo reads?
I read gal 3623385.1
